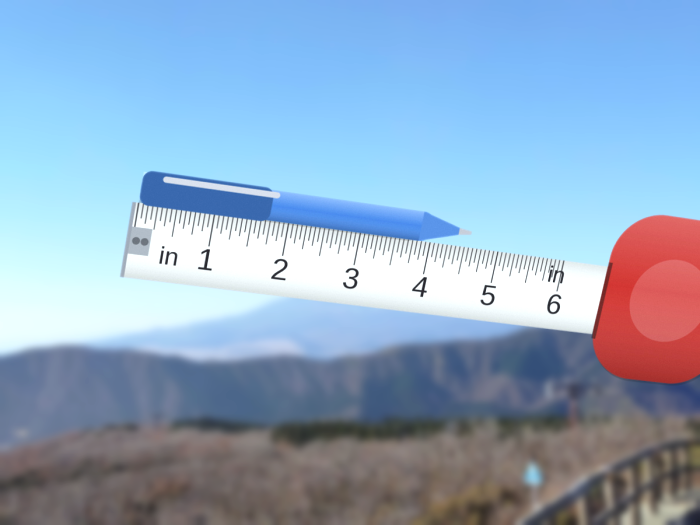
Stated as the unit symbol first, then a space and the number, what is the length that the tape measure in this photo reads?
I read in 4.5625
